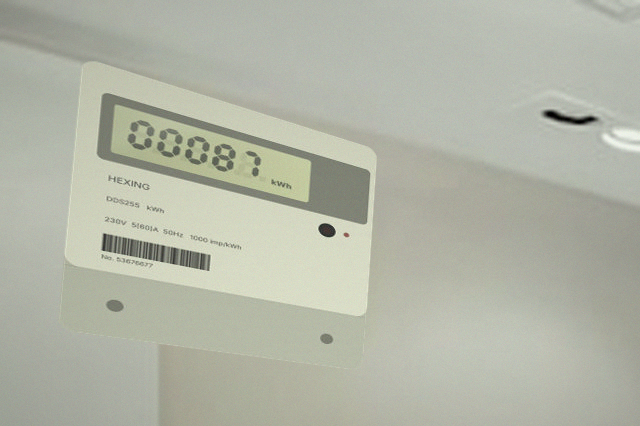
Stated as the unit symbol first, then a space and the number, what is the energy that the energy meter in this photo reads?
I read kWh 87
